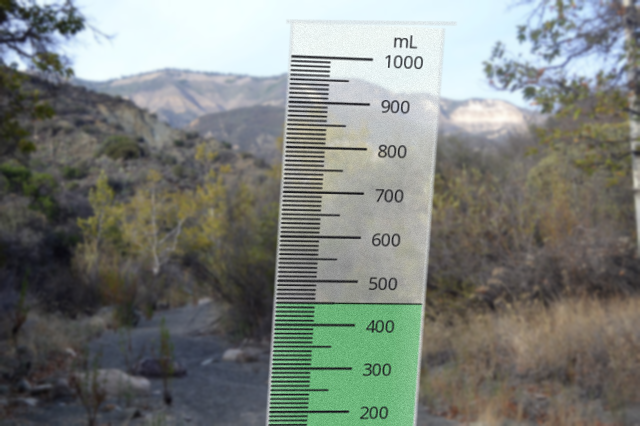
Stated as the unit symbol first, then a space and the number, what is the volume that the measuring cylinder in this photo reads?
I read mL 450
